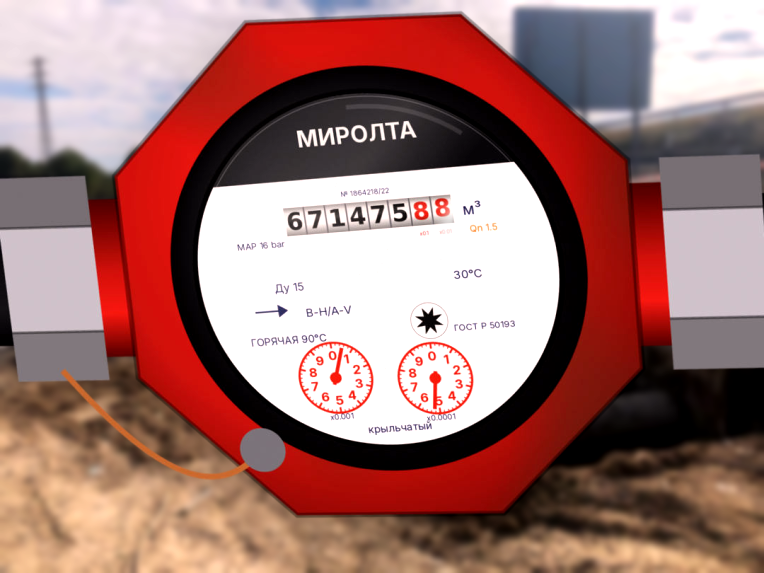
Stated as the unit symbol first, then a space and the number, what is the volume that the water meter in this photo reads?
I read m³ 671475.8805
